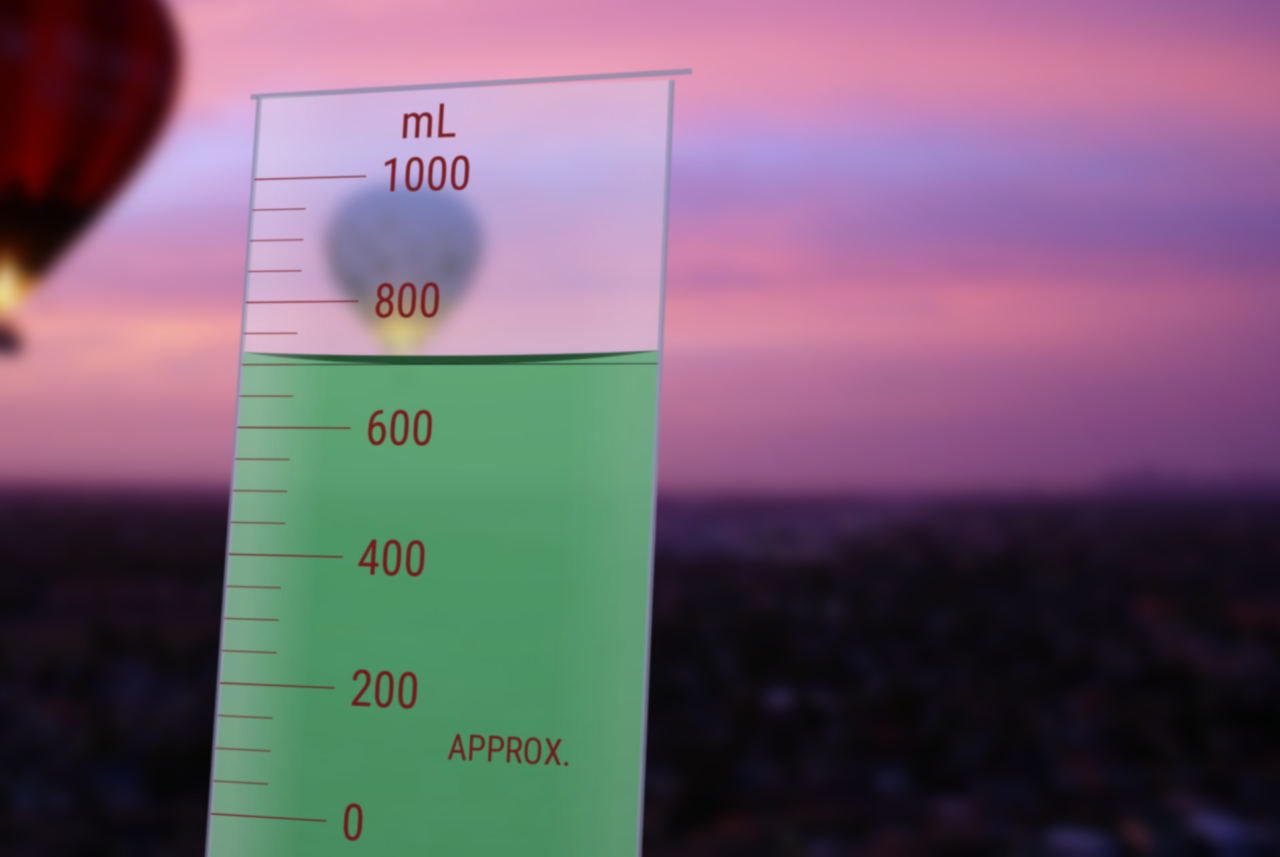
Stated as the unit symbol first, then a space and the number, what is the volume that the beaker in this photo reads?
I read mL 700
